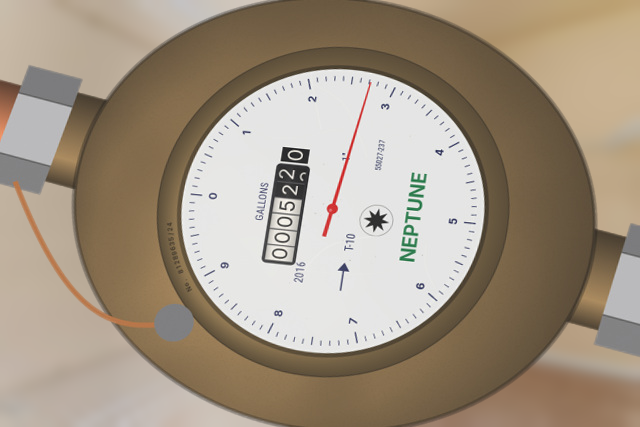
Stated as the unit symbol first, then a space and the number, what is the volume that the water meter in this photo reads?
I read gal 5222.7
